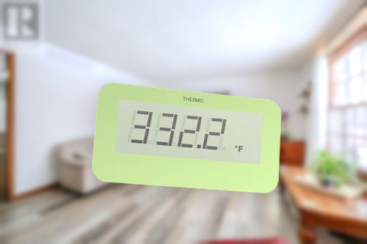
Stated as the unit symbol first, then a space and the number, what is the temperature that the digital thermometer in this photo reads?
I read °F 332.2
